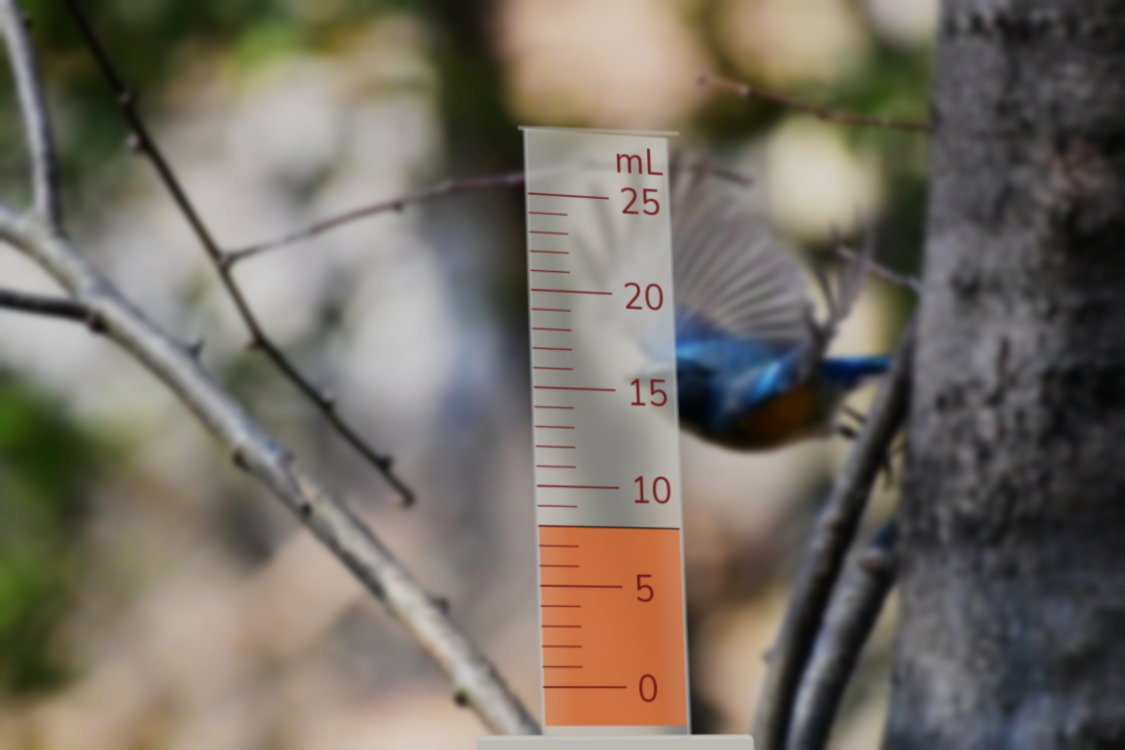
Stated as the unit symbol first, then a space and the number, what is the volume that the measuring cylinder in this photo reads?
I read mL 8
